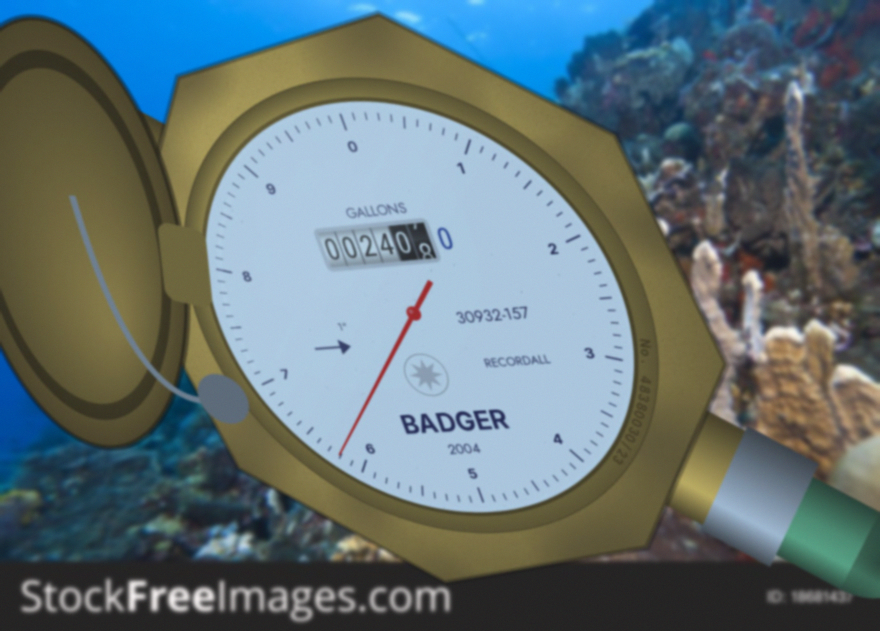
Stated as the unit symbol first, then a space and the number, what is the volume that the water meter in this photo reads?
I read gal 24076.2
